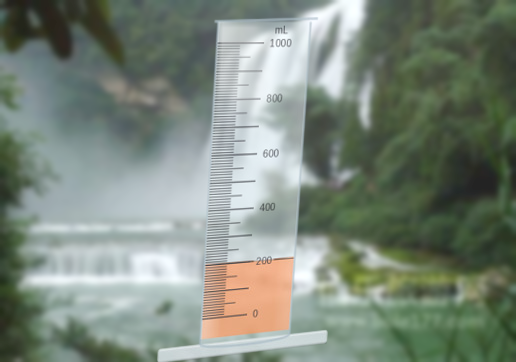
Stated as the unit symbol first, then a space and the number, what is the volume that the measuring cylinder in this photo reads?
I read mL 200
